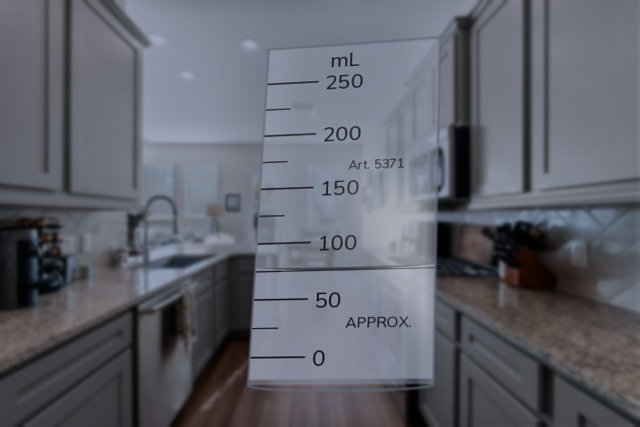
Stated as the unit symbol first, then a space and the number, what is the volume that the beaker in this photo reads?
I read mL 75
